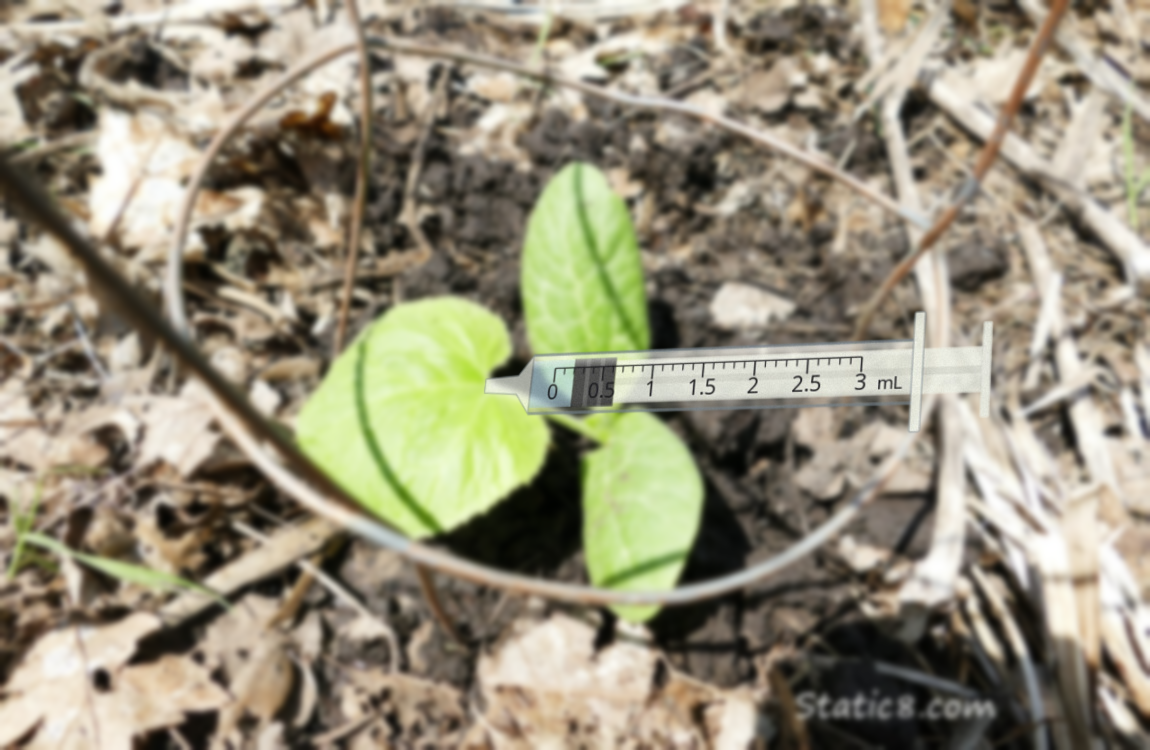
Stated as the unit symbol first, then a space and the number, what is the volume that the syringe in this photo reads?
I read mL 0.2
